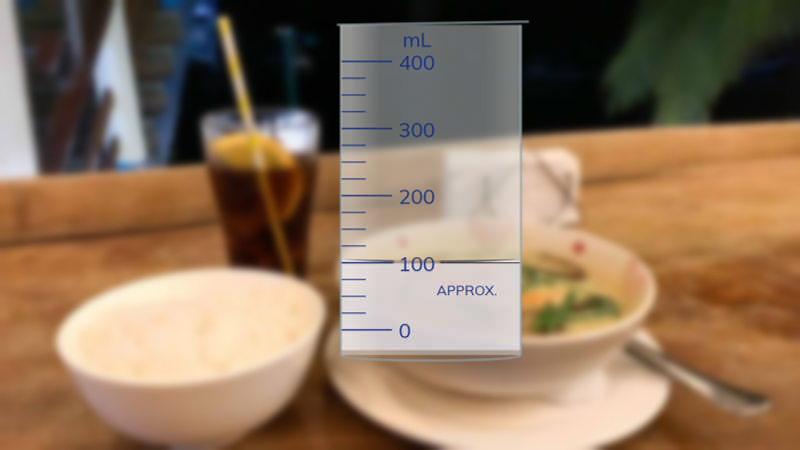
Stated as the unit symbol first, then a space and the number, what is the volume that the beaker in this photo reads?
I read mL 100
